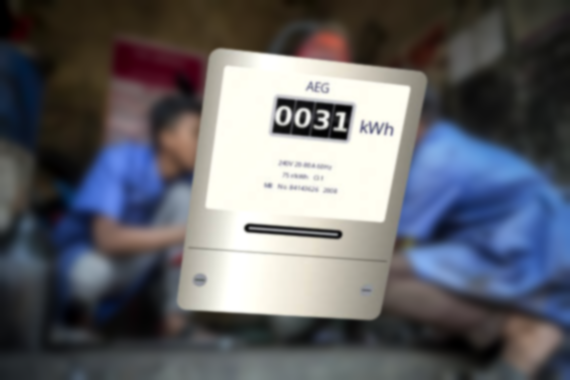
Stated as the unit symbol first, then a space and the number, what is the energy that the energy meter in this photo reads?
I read kWh 31
